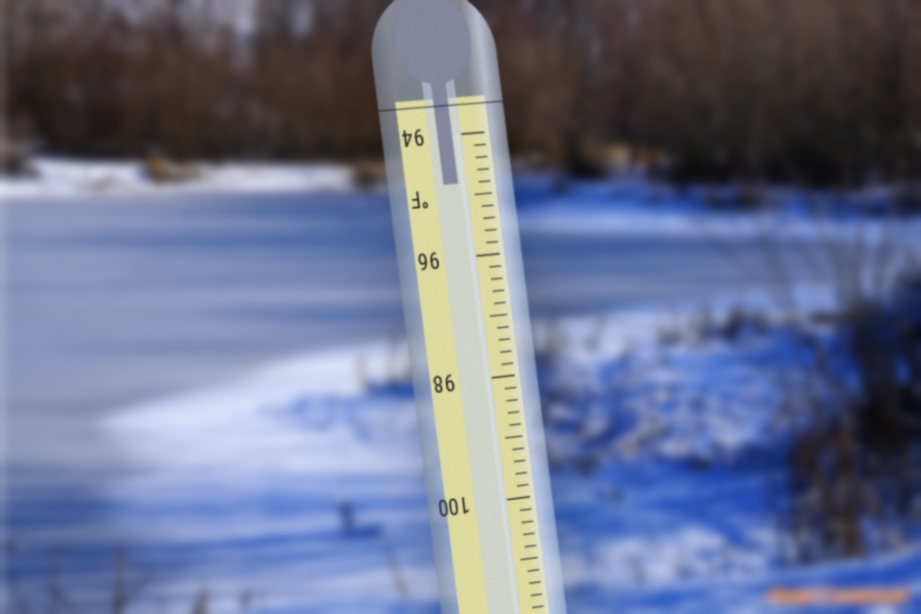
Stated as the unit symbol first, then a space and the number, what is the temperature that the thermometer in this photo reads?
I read °F 94.8
